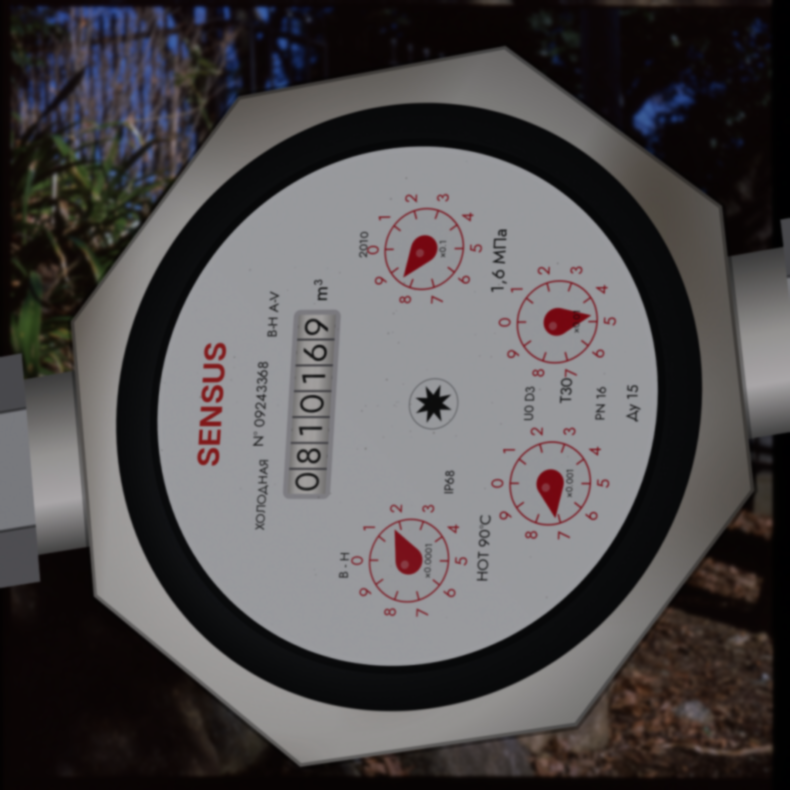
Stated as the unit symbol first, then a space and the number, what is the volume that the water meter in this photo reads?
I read m³ 810169.8471
